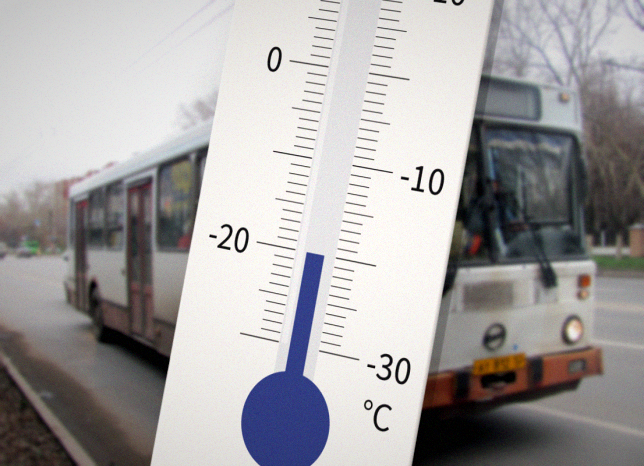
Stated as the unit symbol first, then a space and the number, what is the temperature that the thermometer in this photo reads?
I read °C -20
